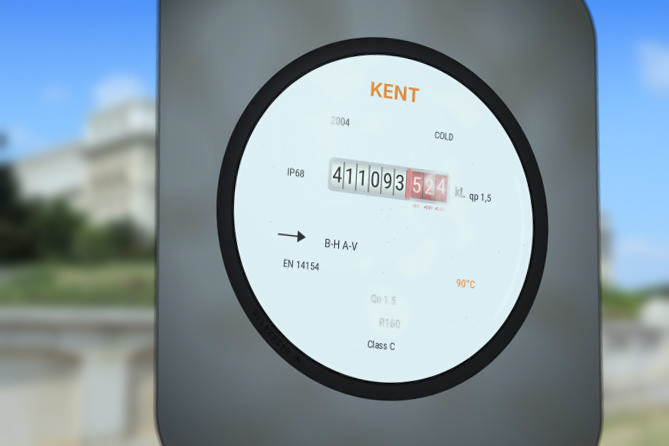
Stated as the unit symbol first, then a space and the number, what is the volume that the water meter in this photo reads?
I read kL 411093.524
